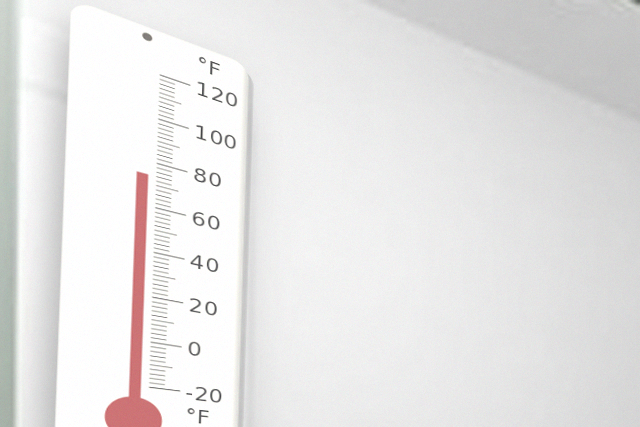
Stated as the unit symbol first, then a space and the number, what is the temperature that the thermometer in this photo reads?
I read °F 74
